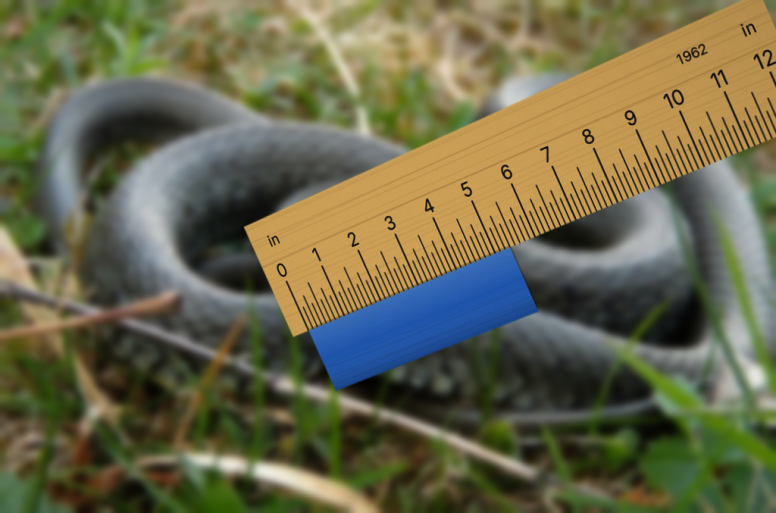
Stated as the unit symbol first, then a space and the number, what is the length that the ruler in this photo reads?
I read in 5.375
